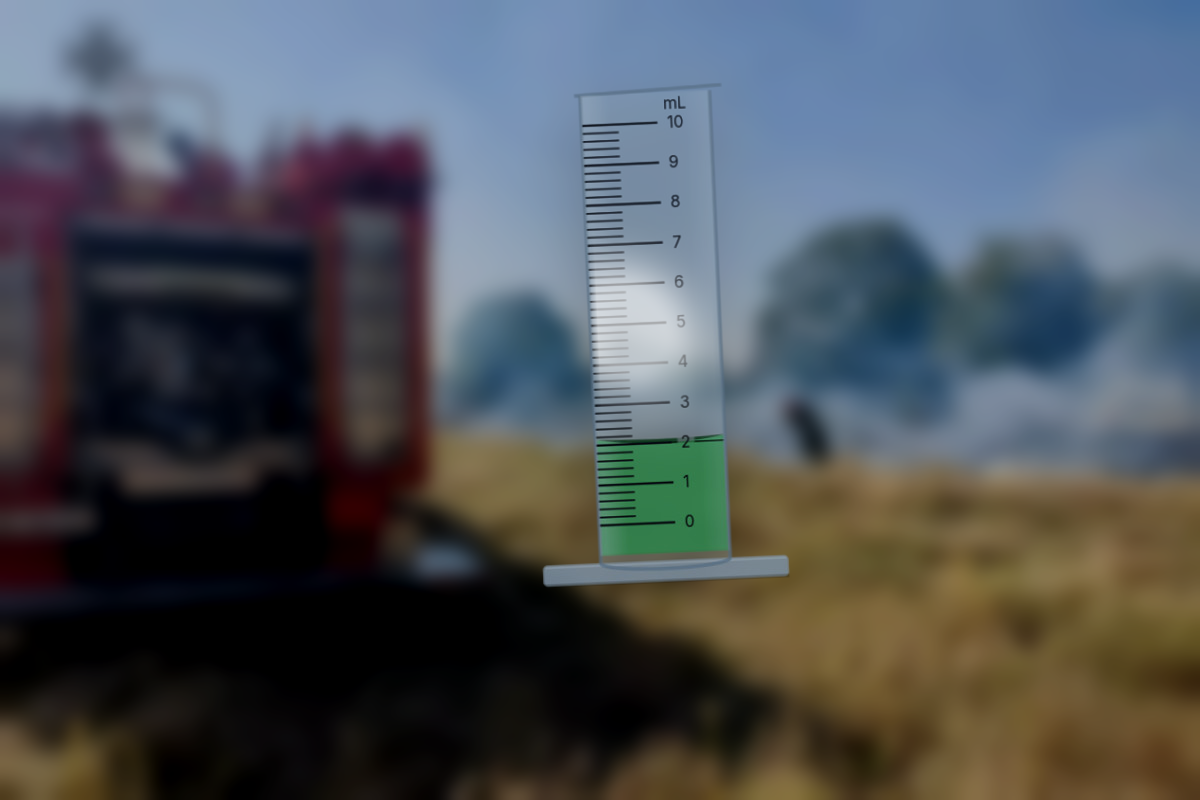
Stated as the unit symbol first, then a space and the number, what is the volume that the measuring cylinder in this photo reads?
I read mL 2
